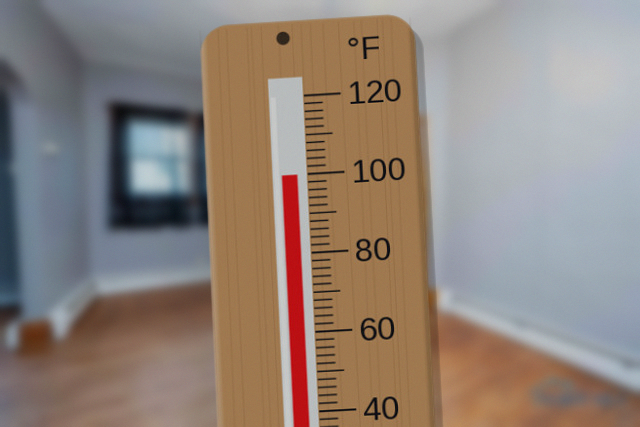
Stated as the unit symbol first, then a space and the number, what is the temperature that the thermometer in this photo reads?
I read °F 100
